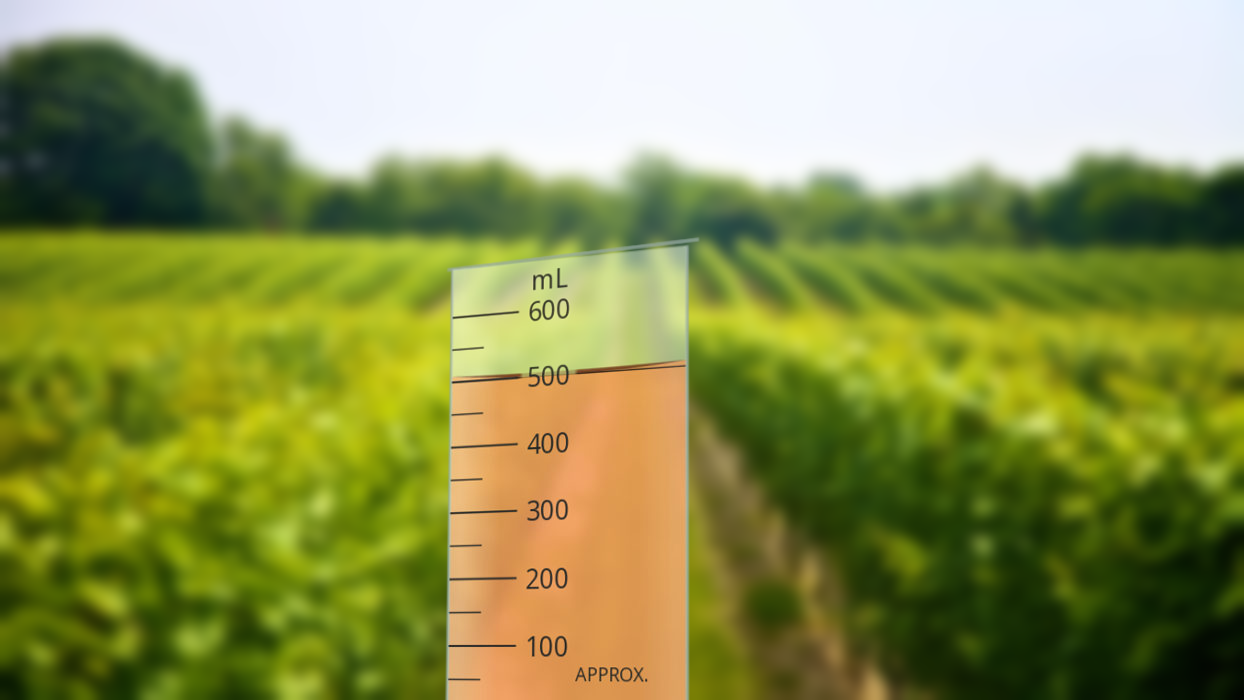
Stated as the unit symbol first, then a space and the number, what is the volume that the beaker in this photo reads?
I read mL 500
